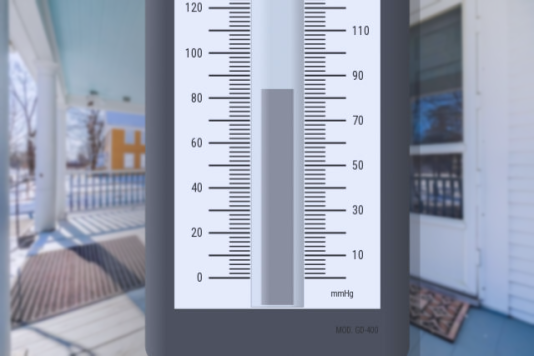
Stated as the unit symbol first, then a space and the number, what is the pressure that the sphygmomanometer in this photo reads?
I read mmHg 84
